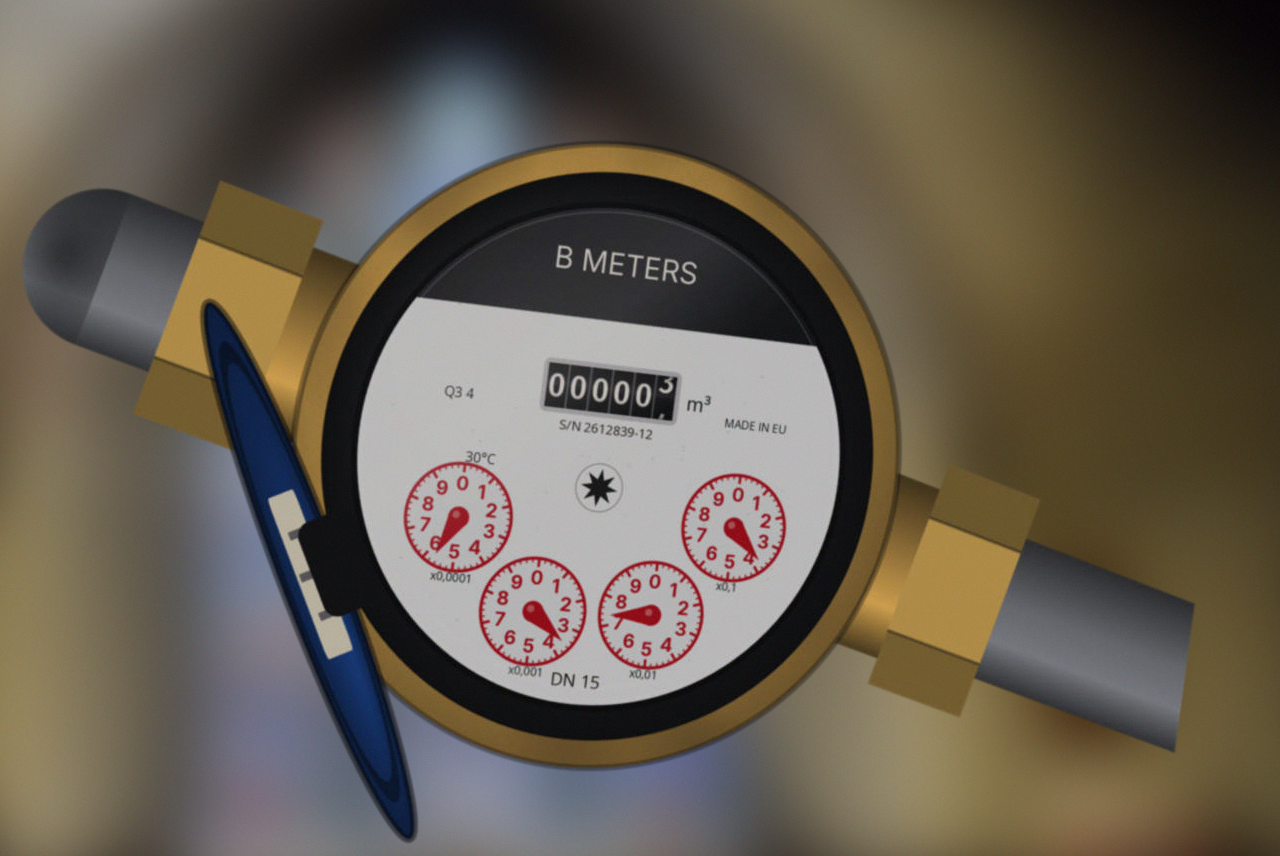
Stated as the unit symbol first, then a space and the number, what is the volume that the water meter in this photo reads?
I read m³ 3.3735
